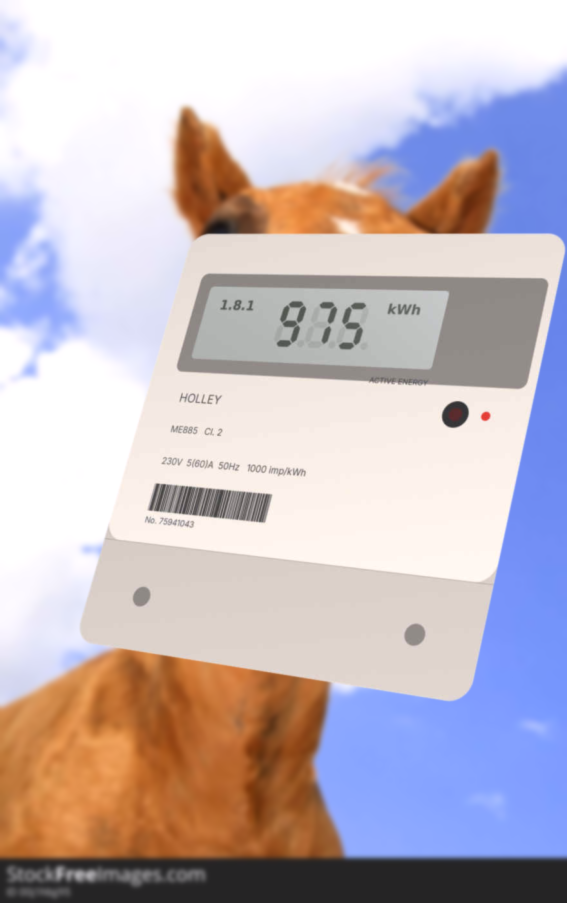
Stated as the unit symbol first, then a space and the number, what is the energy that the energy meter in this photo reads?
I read kWh 975
